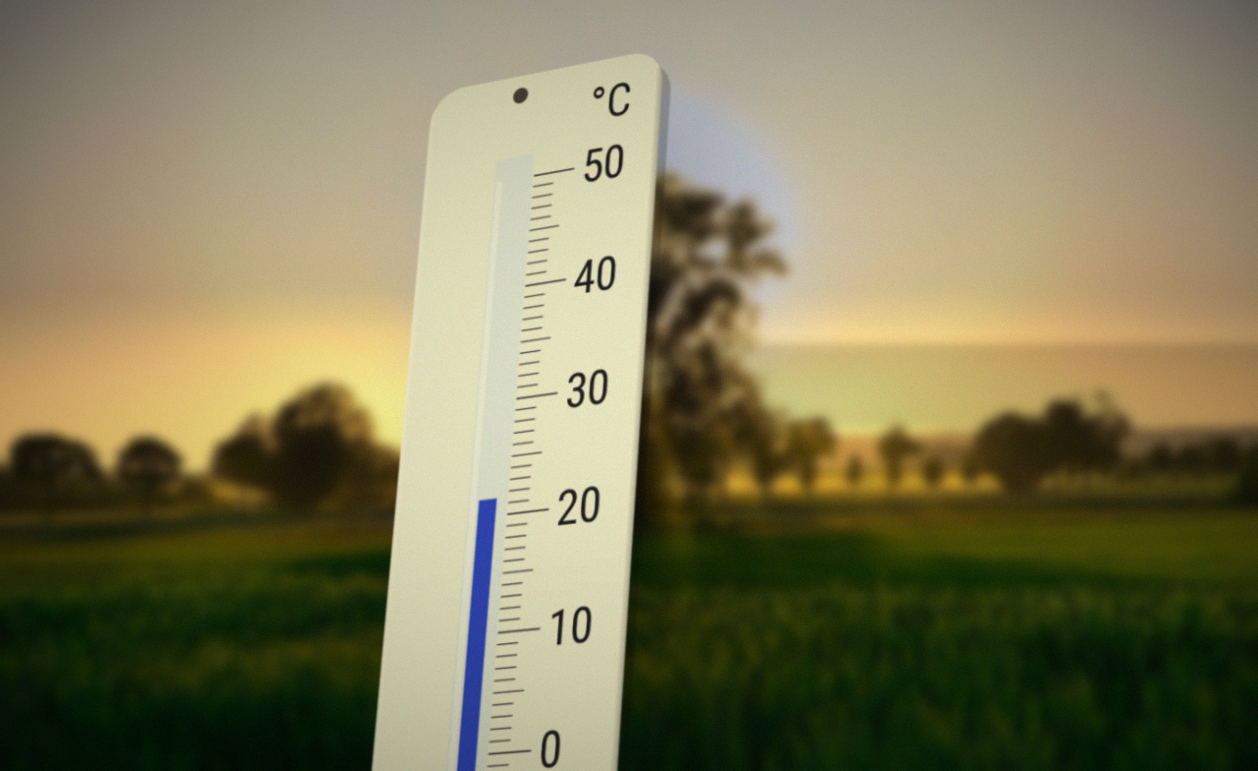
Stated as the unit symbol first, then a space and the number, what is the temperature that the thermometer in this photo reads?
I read °C 21.5
